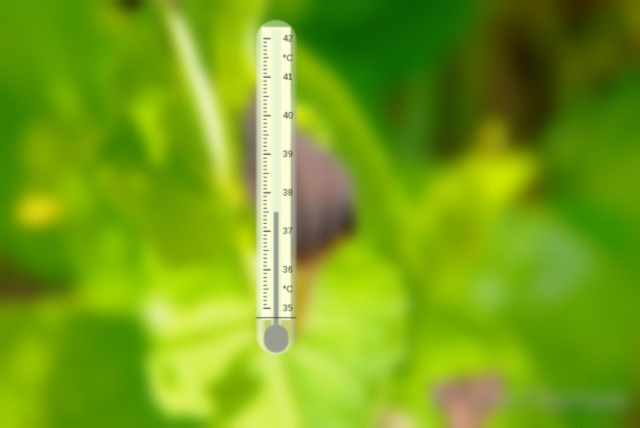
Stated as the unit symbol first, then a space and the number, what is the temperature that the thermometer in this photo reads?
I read °C 37.5
